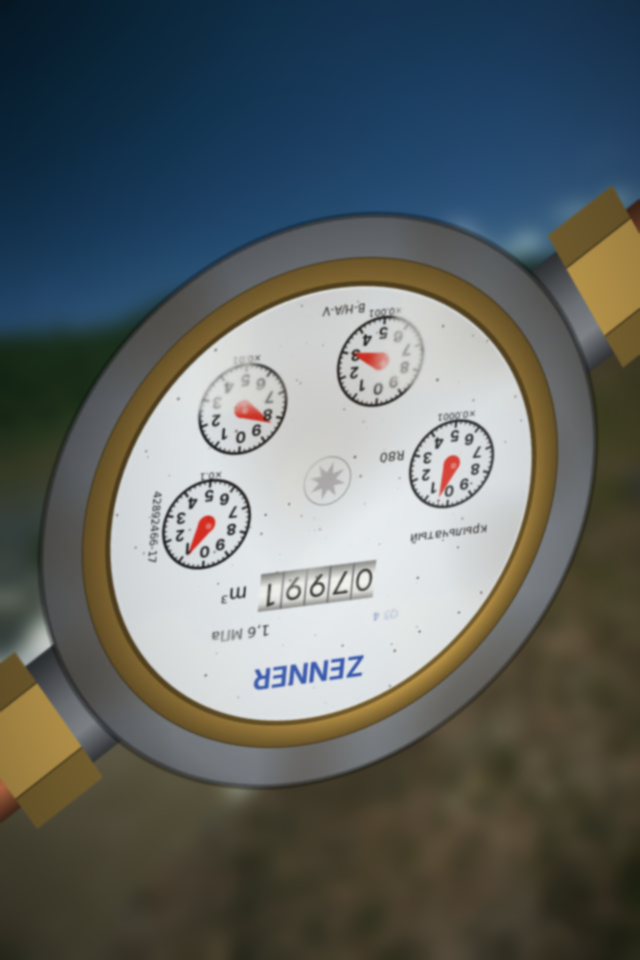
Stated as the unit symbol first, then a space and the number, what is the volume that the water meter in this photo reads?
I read m³ 7991.0830
